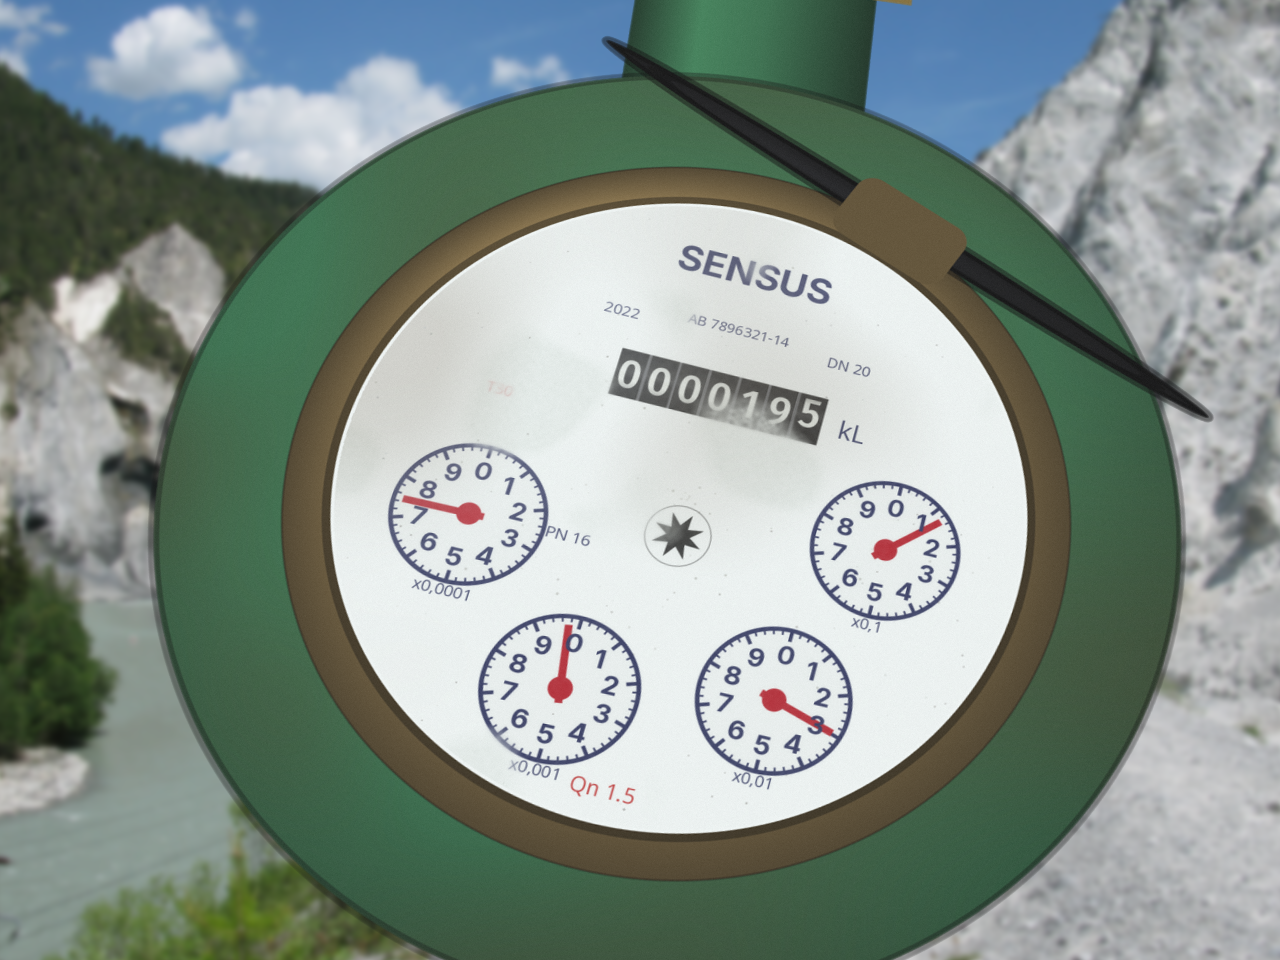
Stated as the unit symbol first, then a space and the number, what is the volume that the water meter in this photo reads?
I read kL 195.1297
